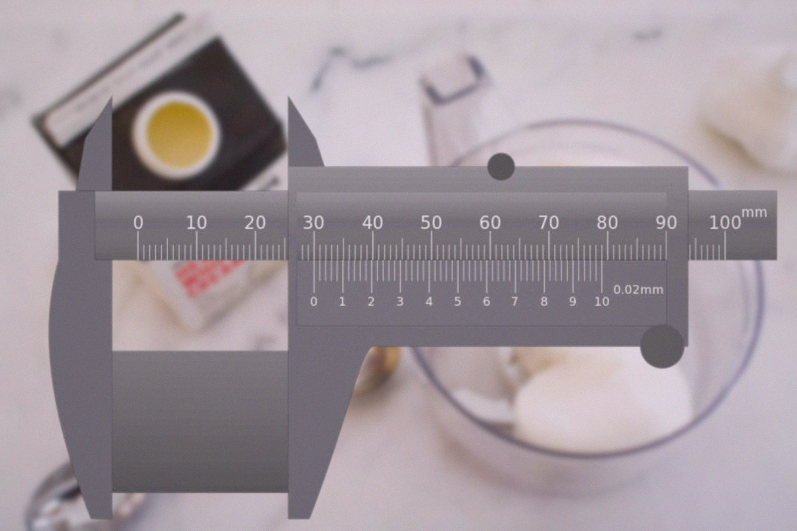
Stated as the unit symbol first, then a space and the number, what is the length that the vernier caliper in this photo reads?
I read mm 30.0
